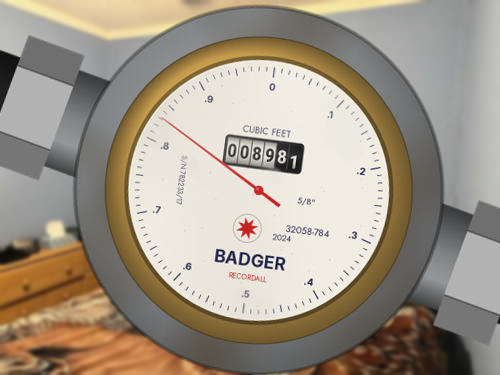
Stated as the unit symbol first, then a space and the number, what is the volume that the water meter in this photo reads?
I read ft³ 8980.83
